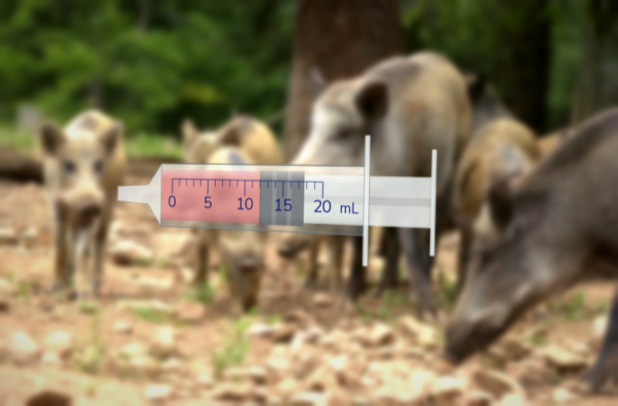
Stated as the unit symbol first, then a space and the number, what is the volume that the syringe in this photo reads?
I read mL 12
